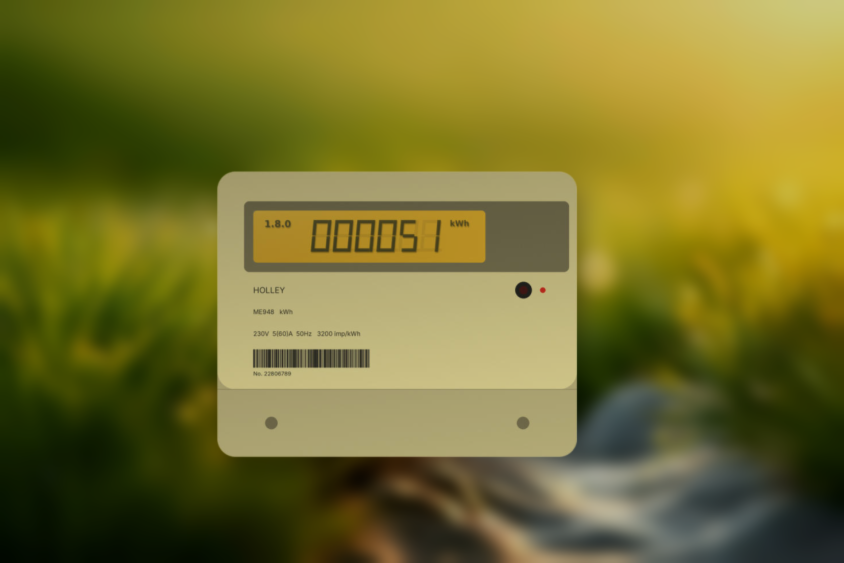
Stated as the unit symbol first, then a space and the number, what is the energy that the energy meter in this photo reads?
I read kWh 51
